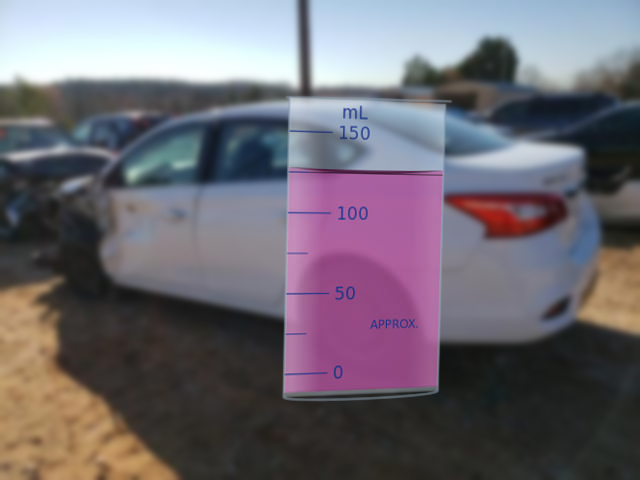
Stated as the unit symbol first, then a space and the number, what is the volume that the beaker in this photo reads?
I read mL 125
